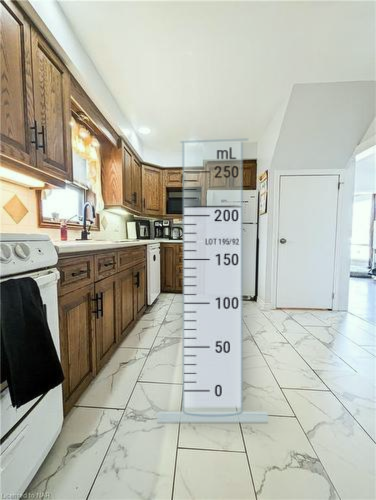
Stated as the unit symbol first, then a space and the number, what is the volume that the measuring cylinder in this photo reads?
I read mL 210
